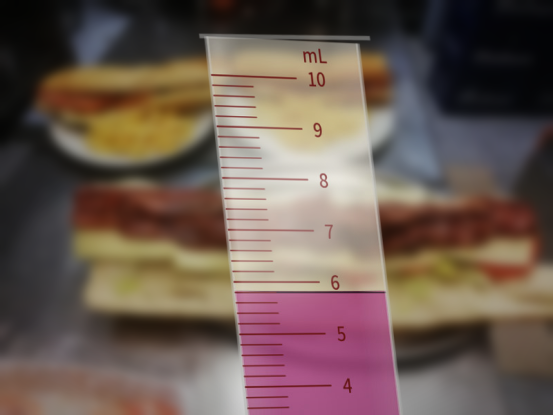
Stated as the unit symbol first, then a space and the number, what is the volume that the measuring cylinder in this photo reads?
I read mL 5.8
